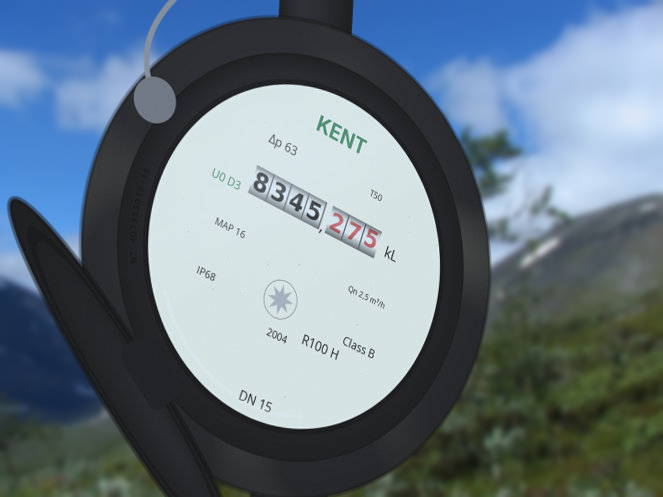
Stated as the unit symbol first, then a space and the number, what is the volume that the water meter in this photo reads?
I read kL 8345.275
